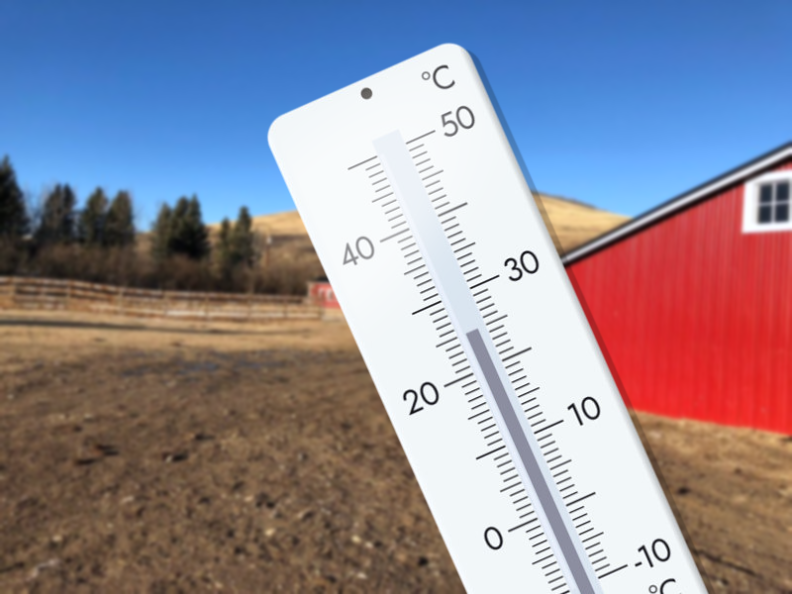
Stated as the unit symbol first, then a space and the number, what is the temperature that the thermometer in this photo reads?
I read °C 25
